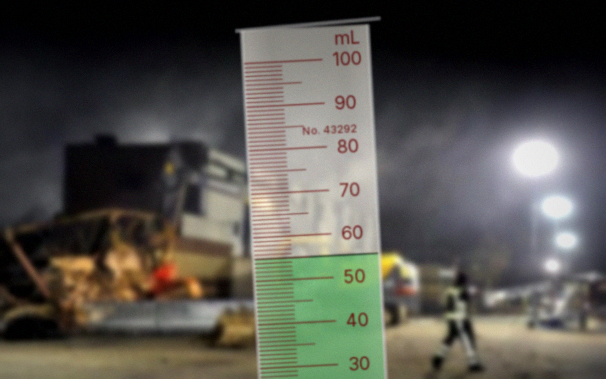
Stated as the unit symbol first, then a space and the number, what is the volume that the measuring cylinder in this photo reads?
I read mL 55
